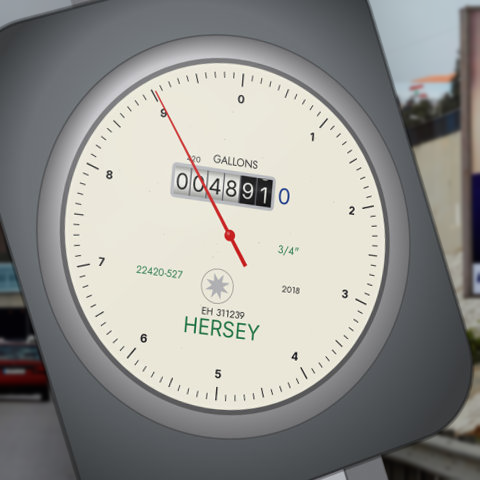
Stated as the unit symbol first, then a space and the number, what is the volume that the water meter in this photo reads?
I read gal 48909.0
